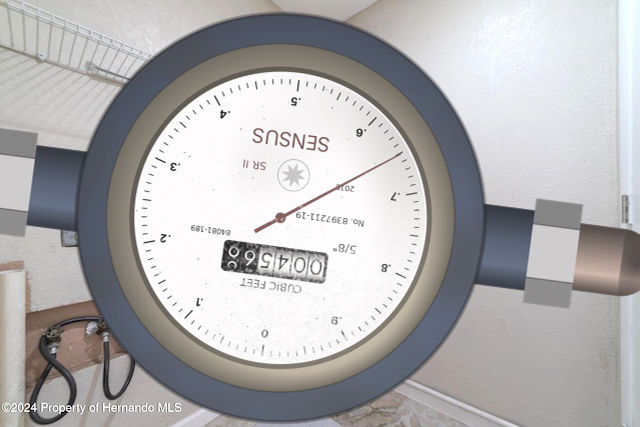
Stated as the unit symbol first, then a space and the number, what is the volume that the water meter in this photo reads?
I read ft³ 4568.65
